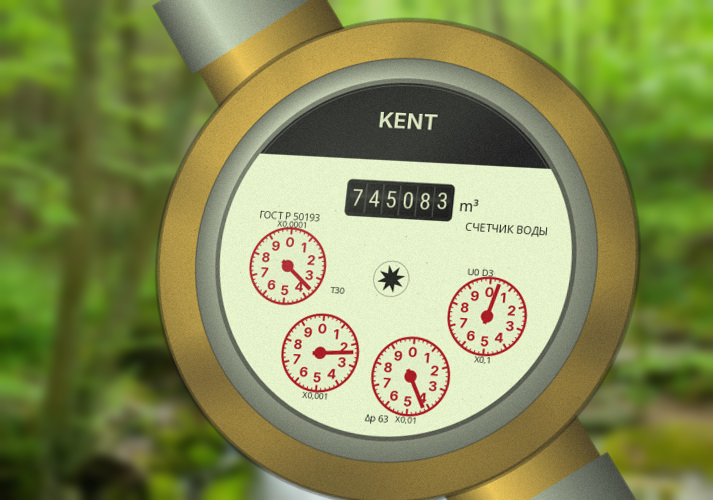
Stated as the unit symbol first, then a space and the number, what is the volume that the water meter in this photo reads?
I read m³ 745083.0423
